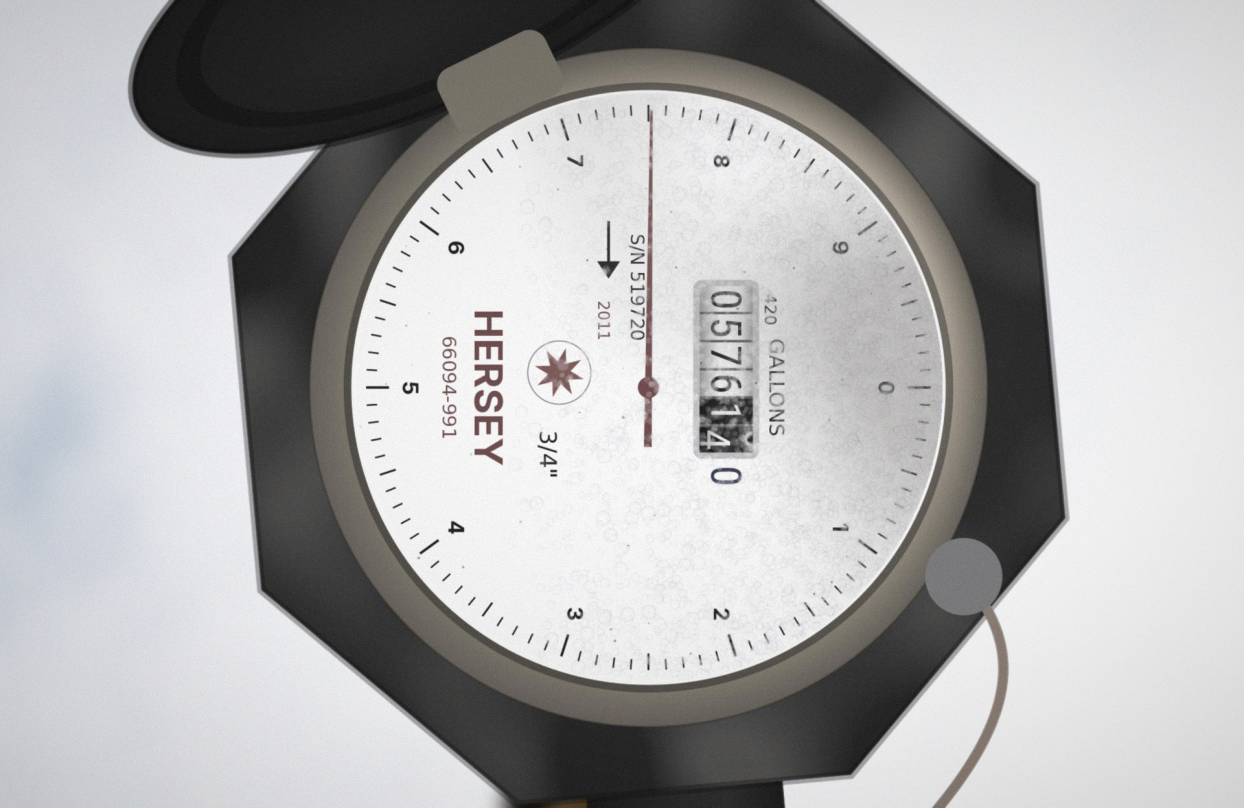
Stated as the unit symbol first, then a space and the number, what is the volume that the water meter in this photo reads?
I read gal 576137.5
